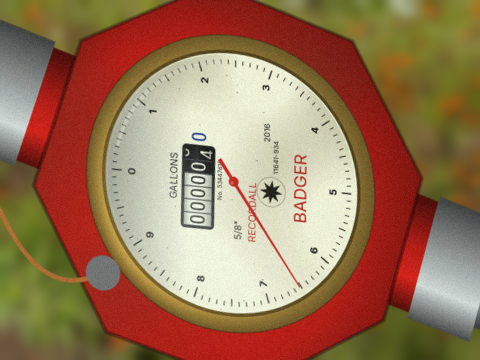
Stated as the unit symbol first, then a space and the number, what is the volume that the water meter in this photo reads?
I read gal 36.5
